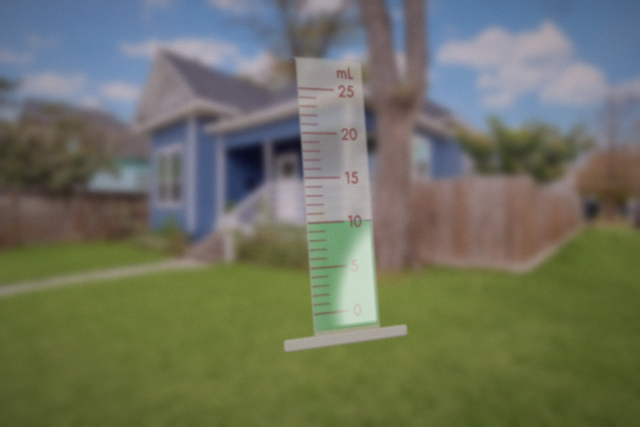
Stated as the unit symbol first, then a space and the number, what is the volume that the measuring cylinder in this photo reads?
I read mL 10
